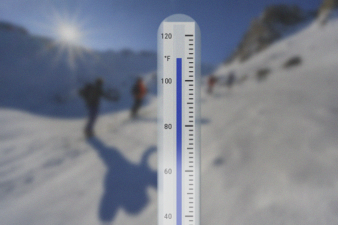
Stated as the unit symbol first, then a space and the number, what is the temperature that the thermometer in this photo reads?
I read °F 110
